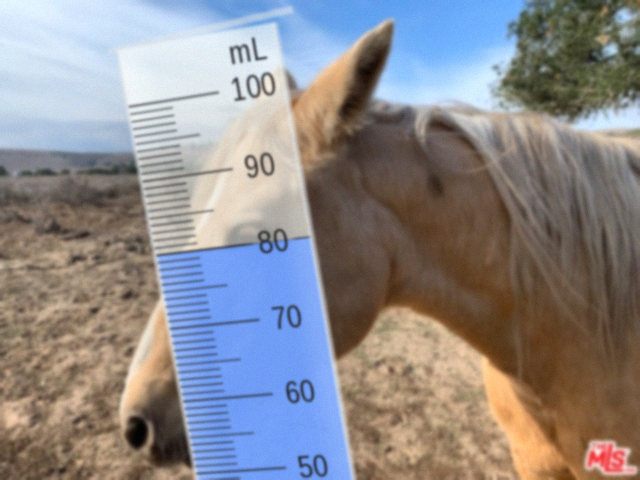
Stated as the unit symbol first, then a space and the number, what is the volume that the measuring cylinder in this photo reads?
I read mL 80
